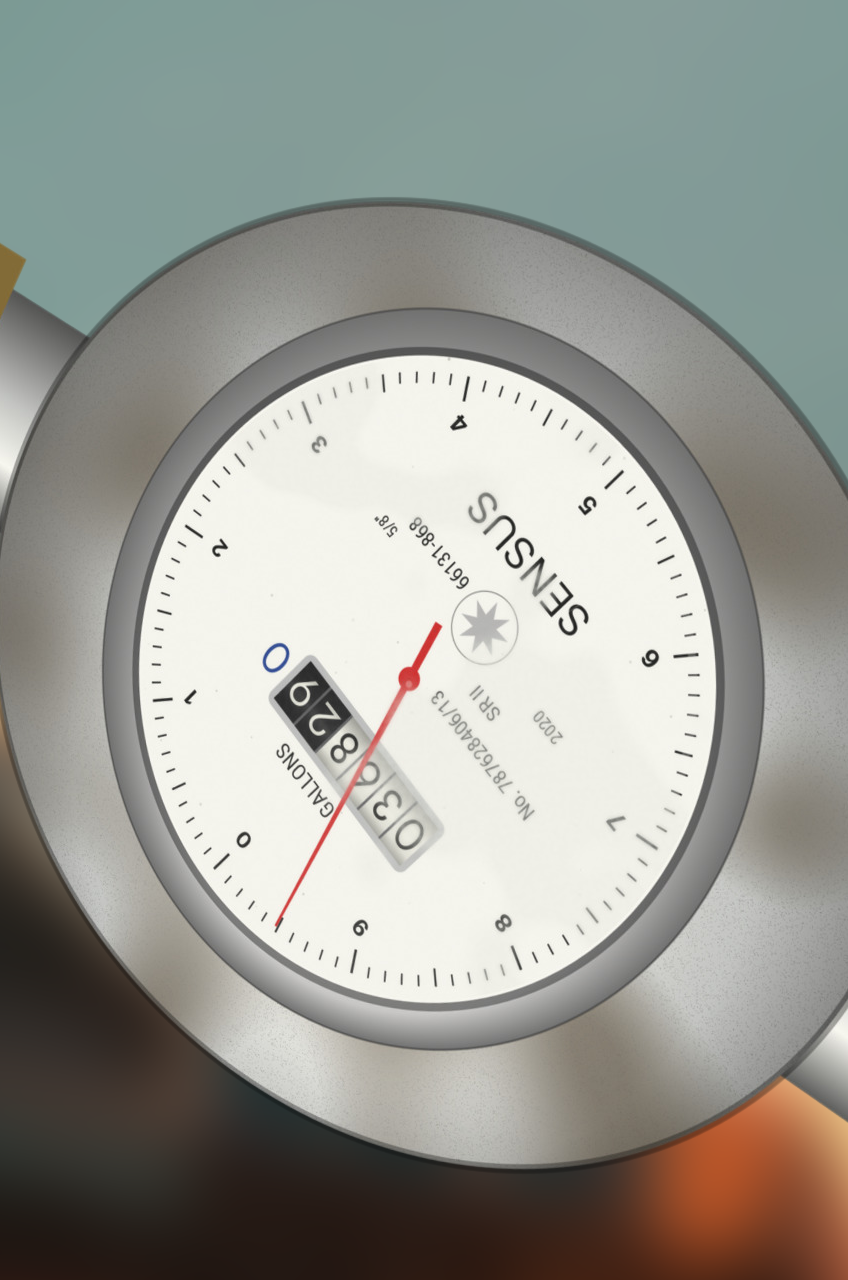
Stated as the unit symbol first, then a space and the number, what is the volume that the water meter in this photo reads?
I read gal 368289.5
